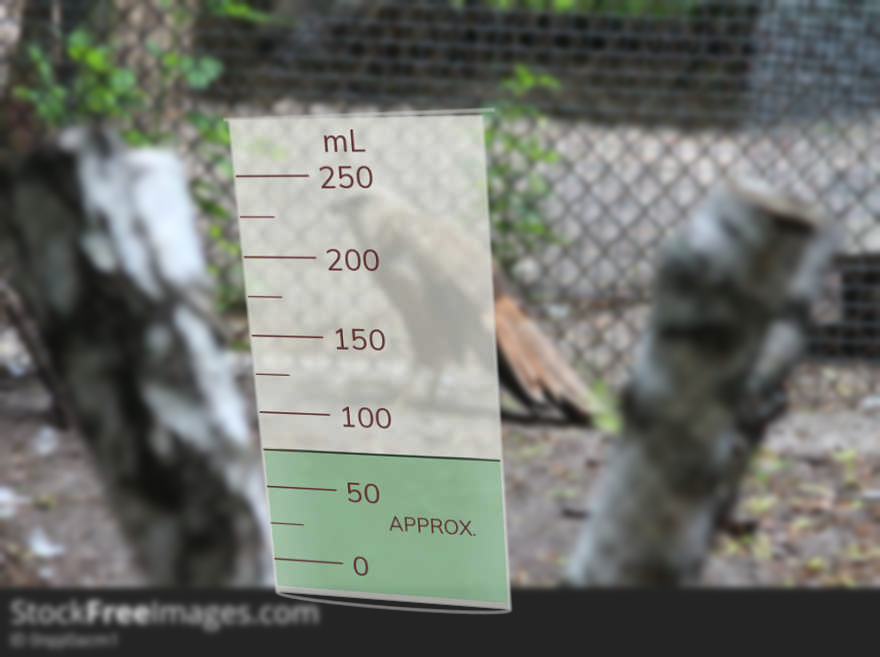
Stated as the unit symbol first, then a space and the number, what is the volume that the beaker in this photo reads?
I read mL 75
